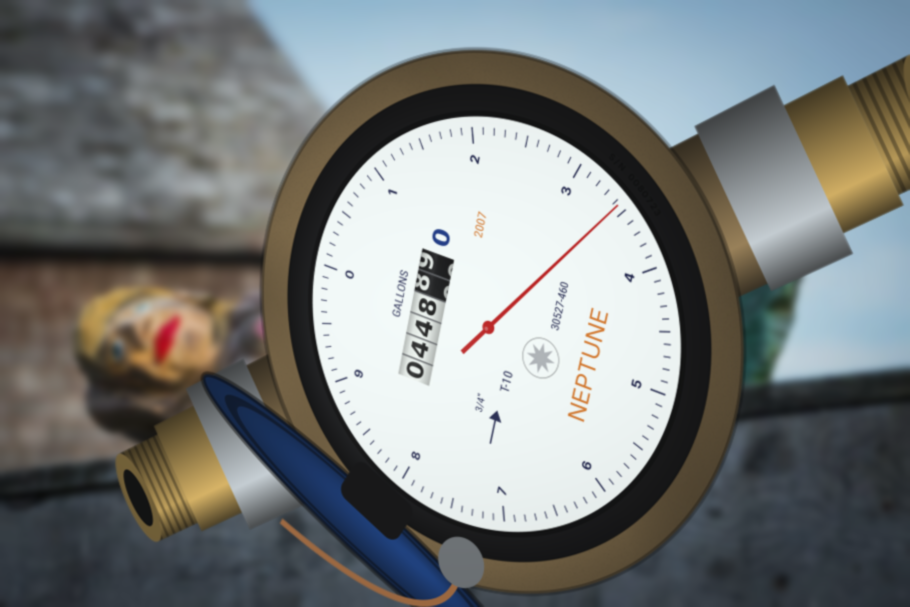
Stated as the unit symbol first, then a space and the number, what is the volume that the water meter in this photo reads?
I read gal 448893.4
